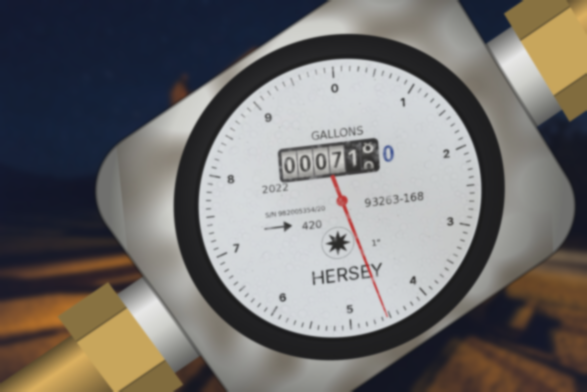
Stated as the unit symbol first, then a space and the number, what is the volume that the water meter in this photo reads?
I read gal 7184.5
